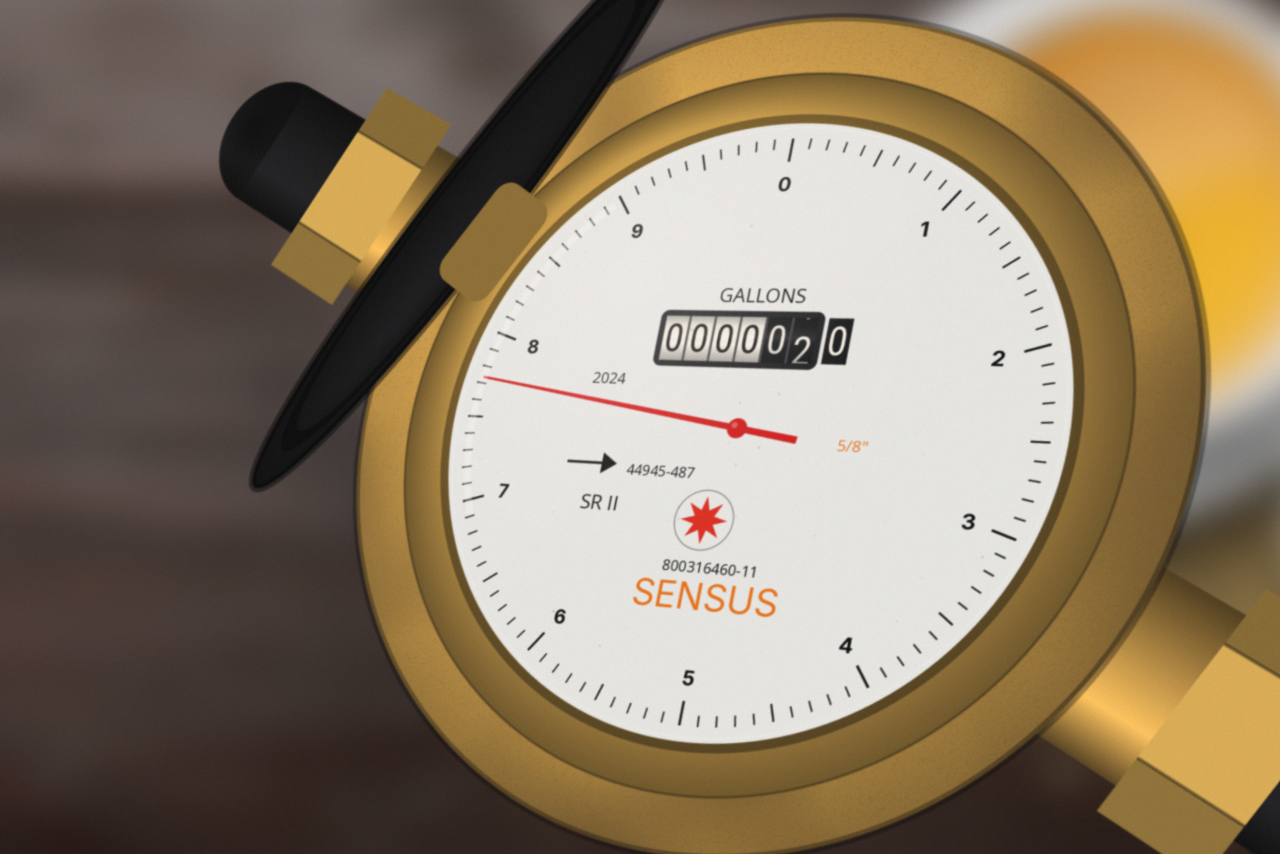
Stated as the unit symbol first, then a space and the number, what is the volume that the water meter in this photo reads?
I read gal 17.7
